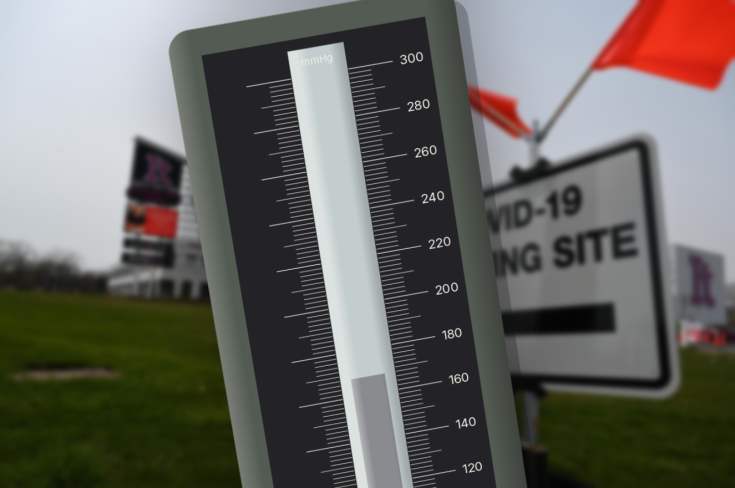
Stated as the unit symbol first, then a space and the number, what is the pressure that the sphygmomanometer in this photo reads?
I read mmHg 168
